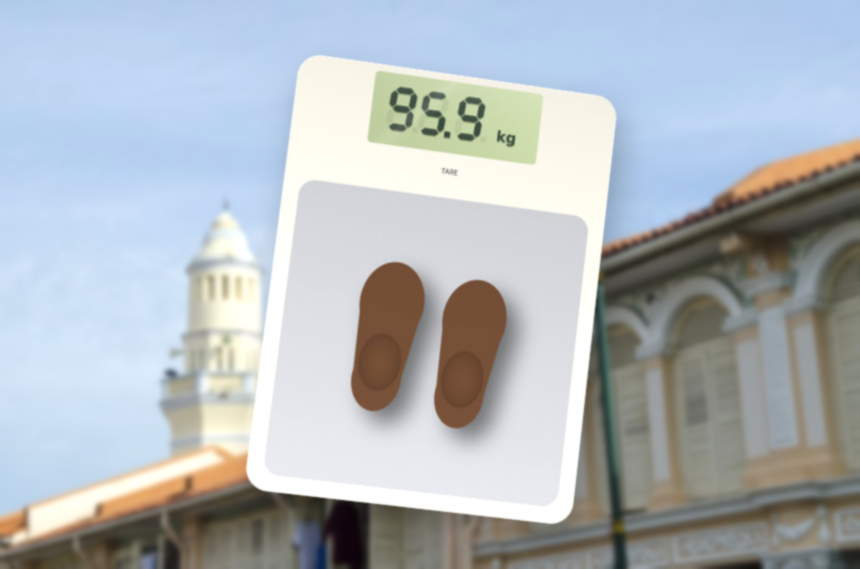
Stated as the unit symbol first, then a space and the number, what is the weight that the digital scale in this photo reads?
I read kg 95.9
